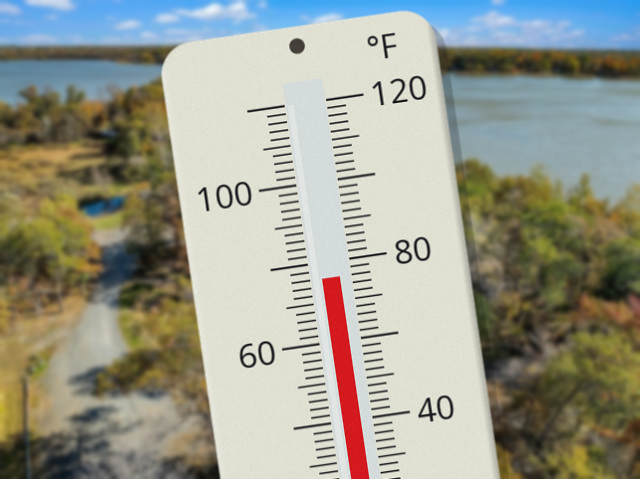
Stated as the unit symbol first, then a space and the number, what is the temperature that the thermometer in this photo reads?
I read °F 76
